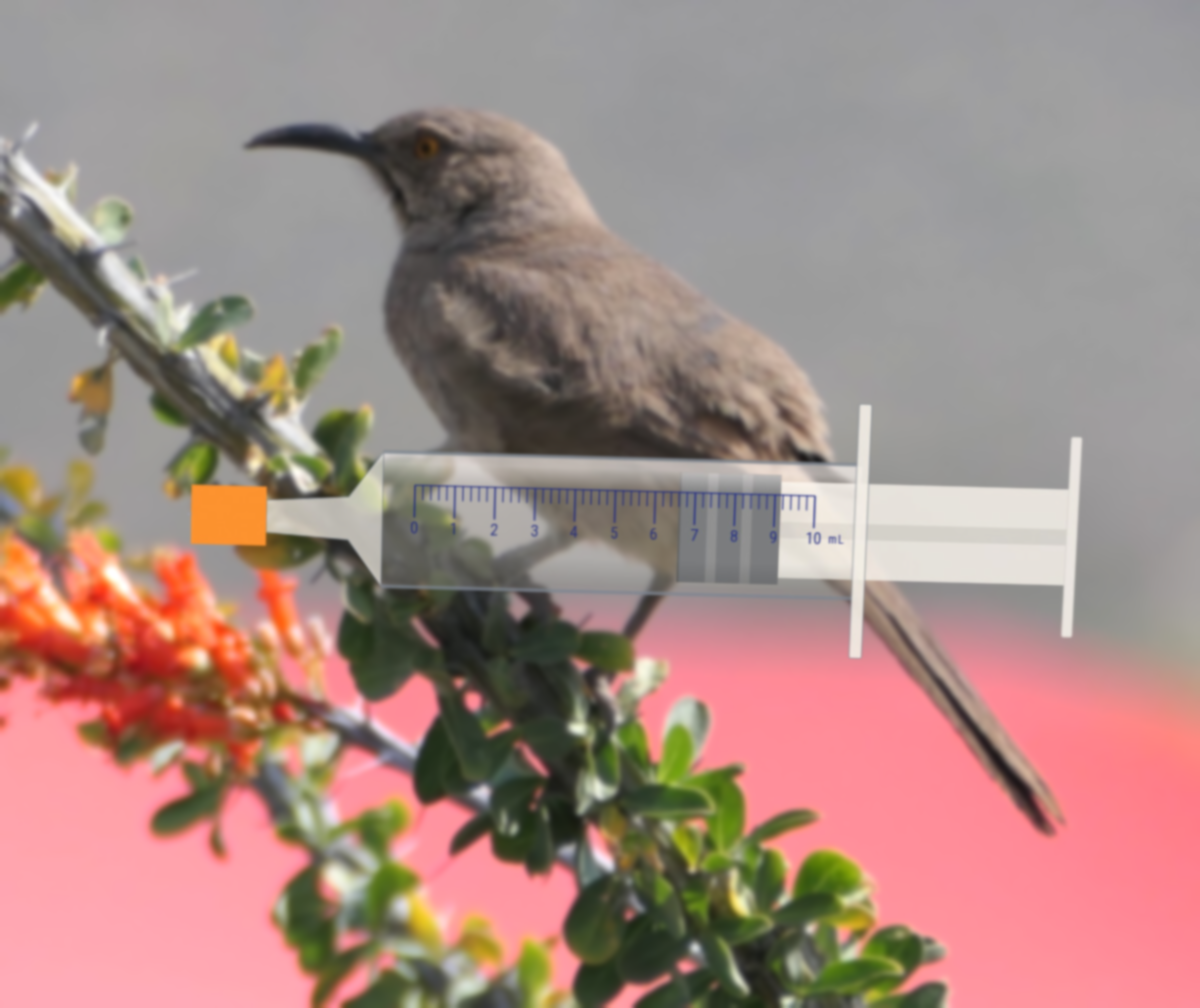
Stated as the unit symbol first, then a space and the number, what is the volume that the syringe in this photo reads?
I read mL 6.6
